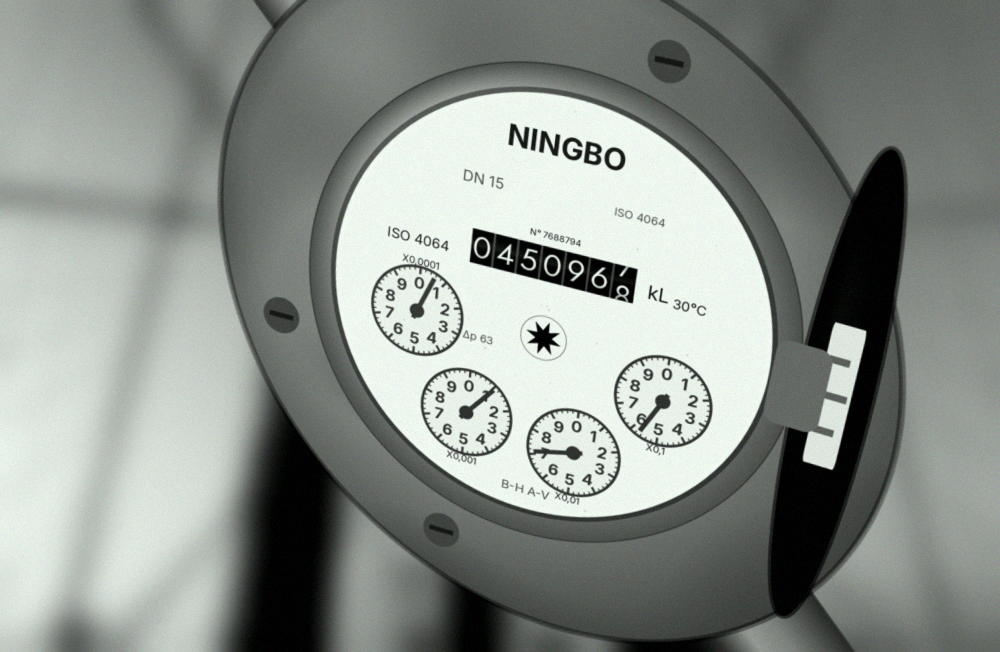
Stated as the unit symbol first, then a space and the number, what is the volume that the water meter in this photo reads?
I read kL 450967.5710
